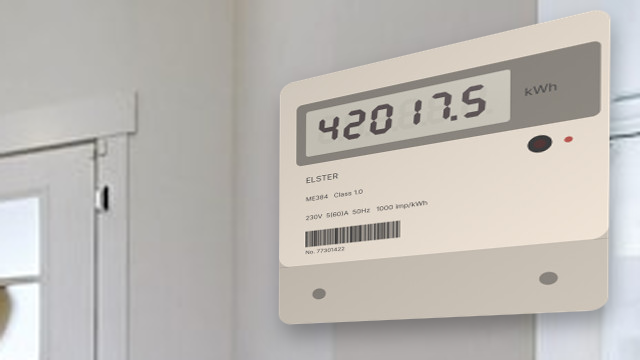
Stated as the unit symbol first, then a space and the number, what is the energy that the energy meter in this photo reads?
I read kWh 42017.5
